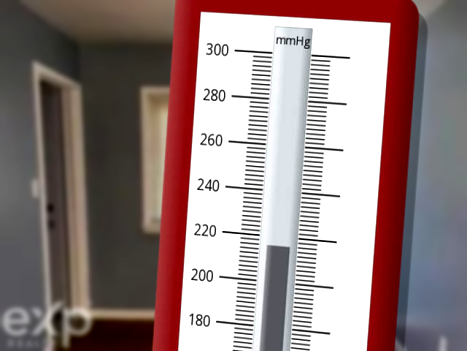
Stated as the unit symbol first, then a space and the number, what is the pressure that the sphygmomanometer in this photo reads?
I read mmHg 216
